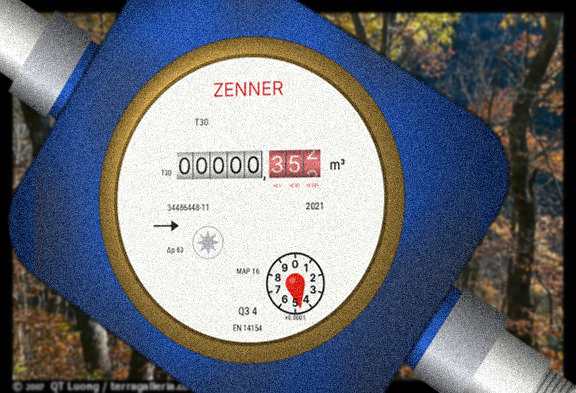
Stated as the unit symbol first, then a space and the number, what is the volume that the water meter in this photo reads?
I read m³ 0.3524
